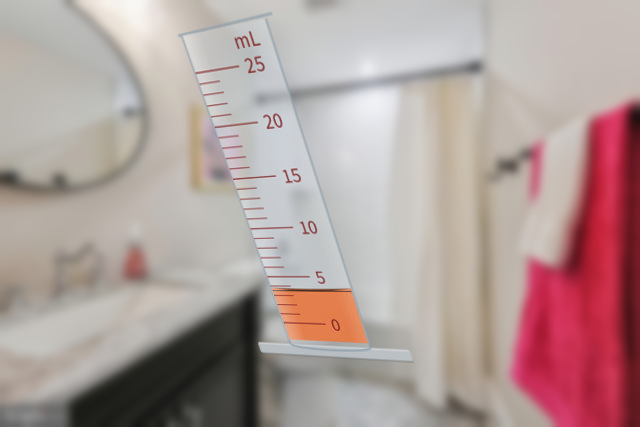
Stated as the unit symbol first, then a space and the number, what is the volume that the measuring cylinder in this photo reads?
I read mL 3.5
